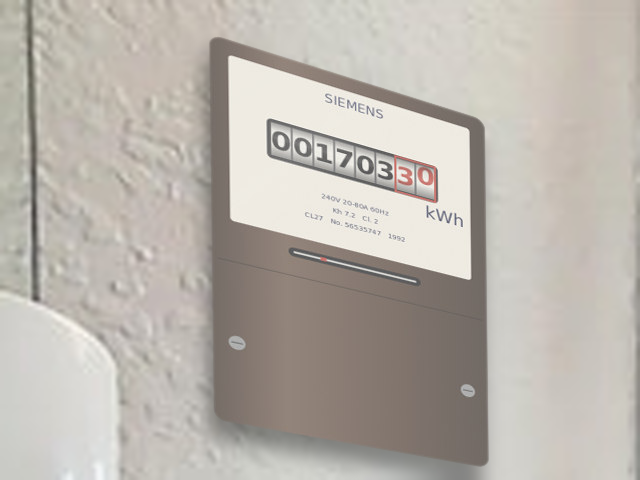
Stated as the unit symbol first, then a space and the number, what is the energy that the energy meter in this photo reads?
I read kWh 1703.30
